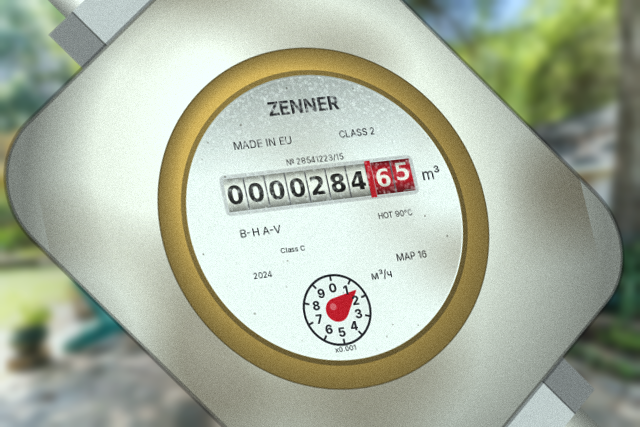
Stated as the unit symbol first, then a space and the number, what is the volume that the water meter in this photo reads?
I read m³ 284.651
